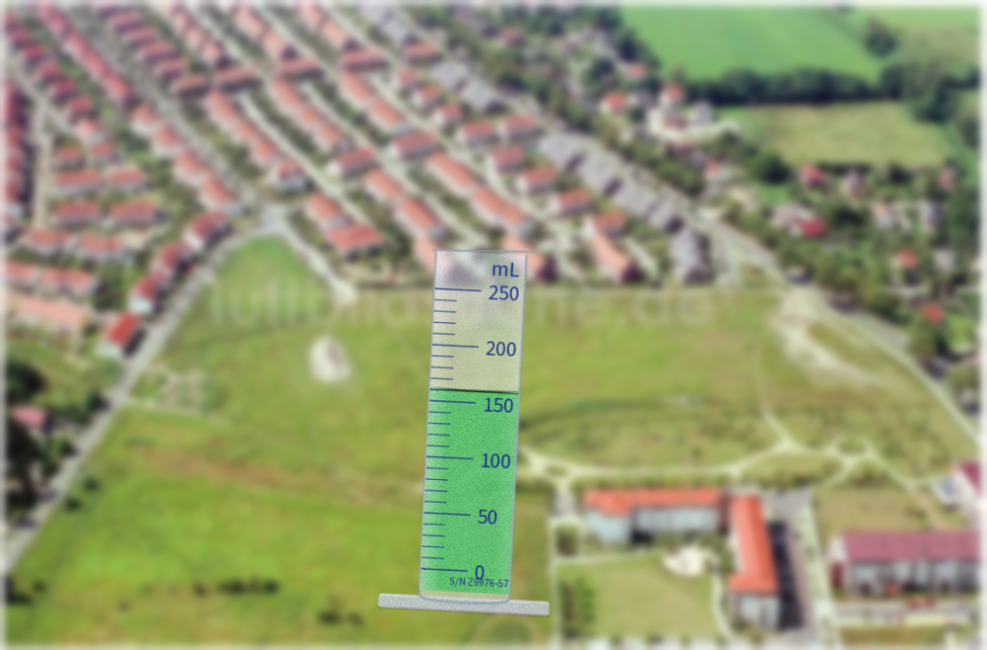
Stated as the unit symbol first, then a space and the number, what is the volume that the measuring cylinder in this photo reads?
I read mL 160
